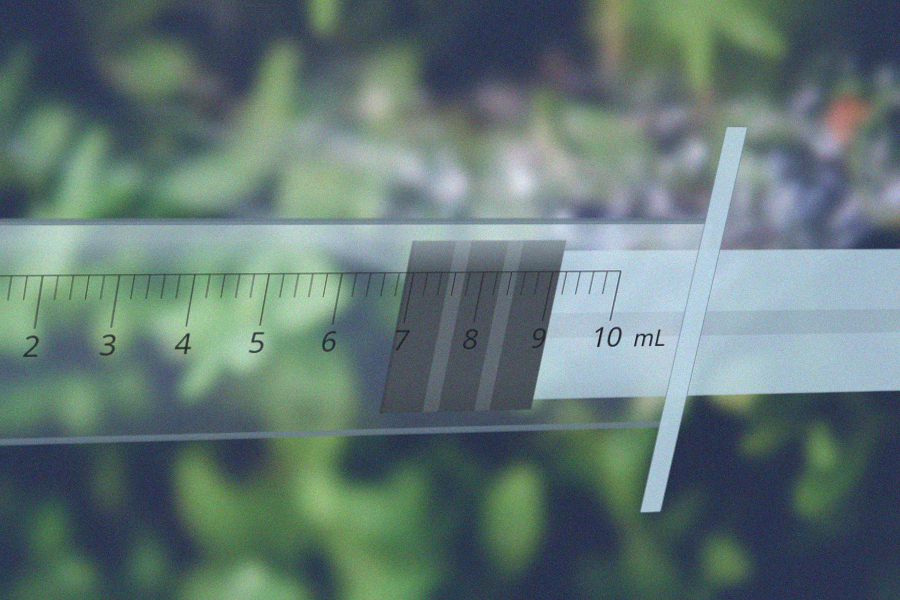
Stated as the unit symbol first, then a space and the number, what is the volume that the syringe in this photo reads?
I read mL 6.9
